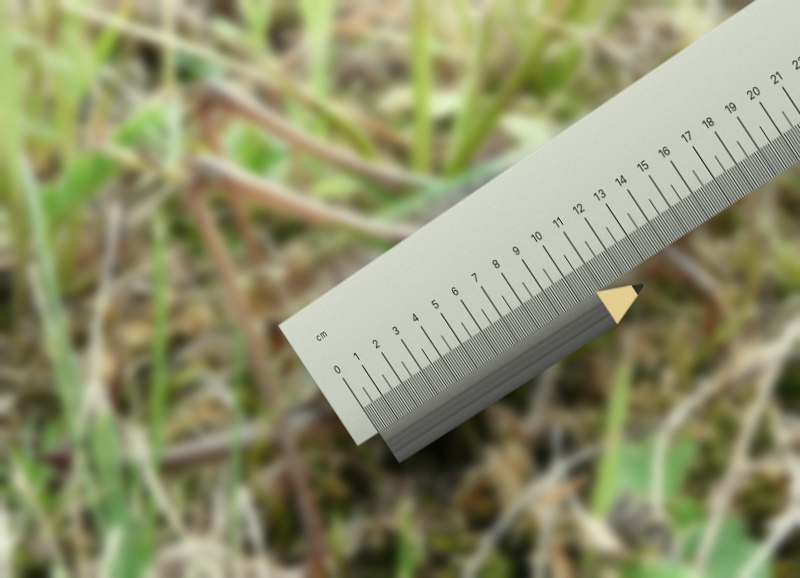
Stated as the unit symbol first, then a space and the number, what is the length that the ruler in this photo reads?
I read cm 12.5
